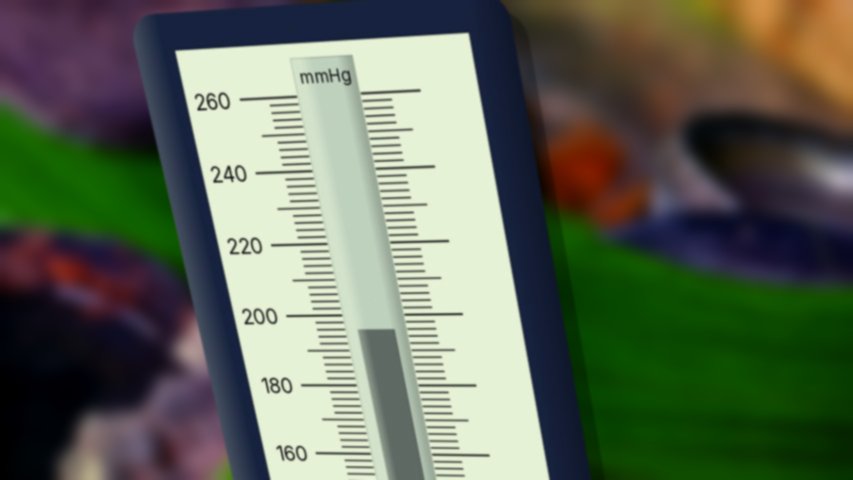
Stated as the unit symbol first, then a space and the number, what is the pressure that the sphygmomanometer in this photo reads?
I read mmHg 196
